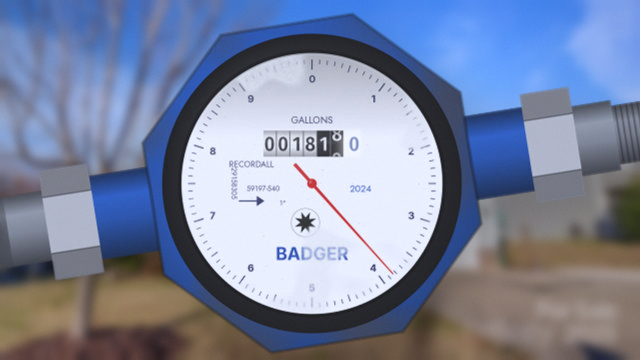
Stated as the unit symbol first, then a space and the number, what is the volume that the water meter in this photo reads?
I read gal 18183.8
